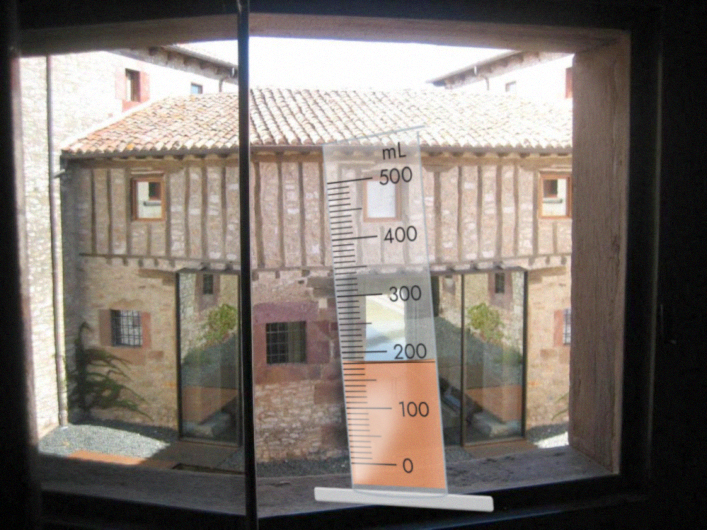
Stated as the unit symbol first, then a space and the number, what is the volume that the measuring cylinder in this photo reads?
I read mL 180
